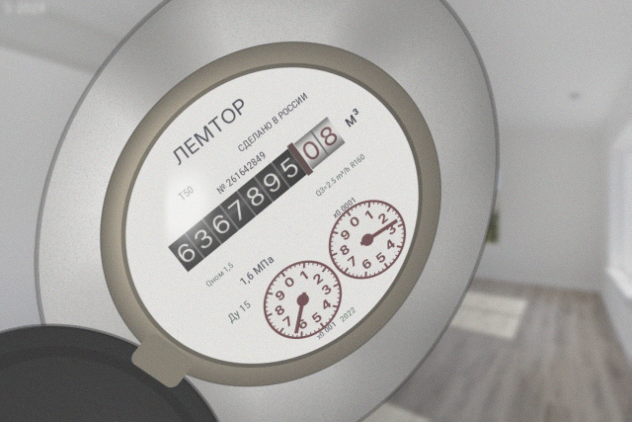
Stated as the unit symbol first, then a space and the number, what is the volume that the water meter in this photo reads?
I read m³ 6367895.0862
